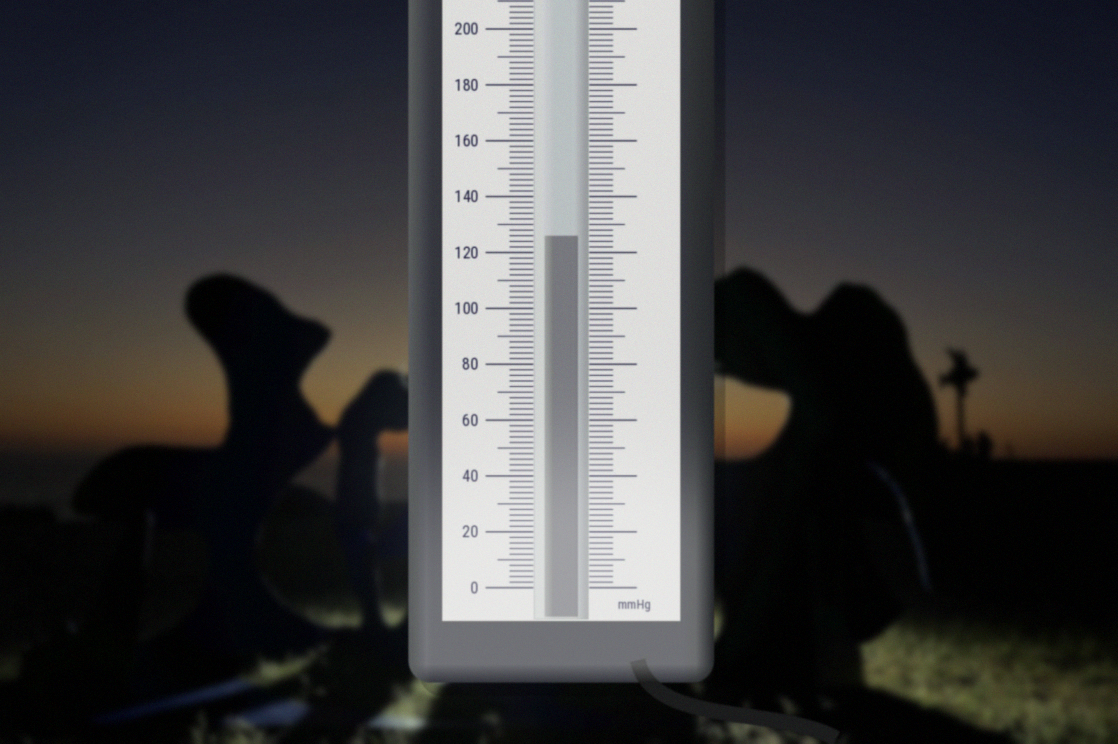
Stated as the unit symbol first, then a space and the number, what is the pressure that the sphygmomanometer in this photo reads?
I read mmHg 126
